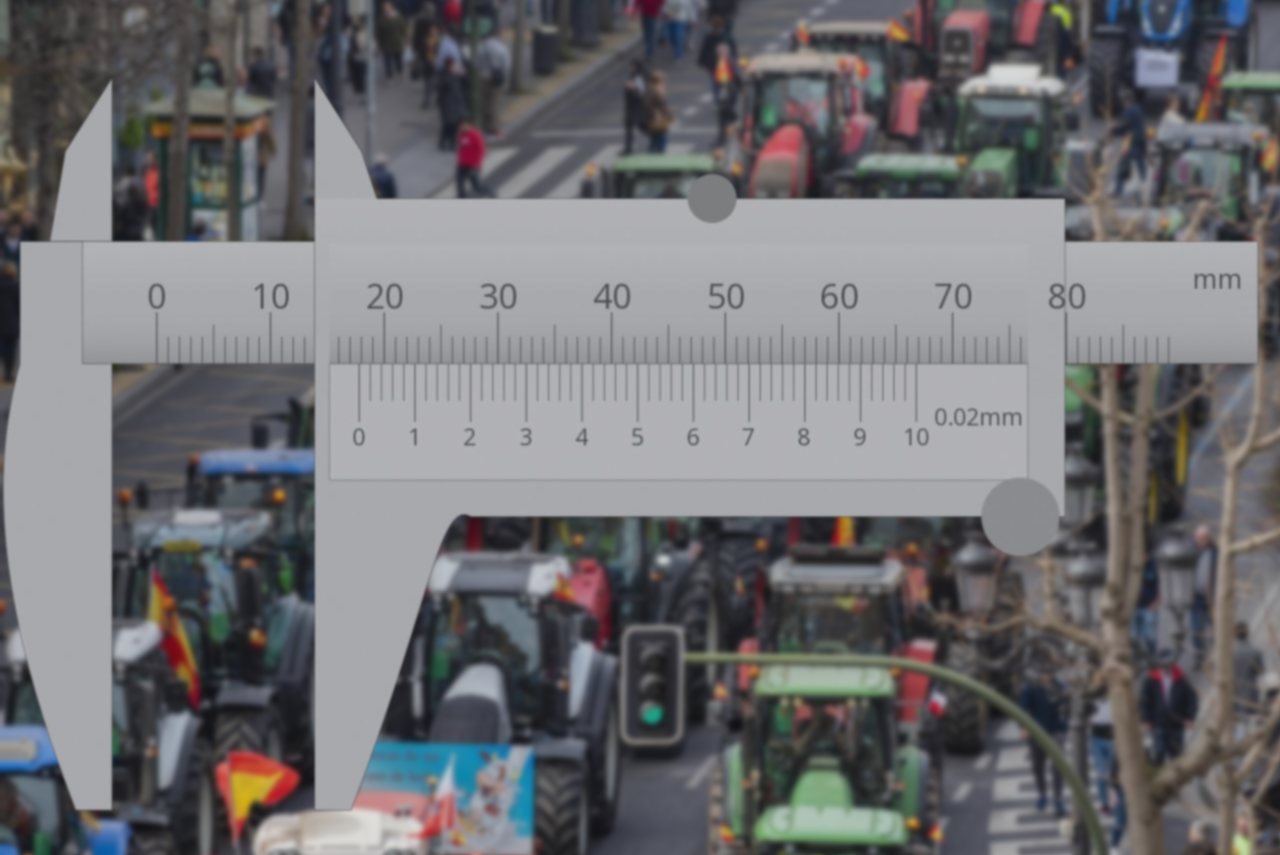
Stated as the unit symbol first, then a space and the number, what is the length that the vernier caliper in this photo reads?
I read mm 17.8
